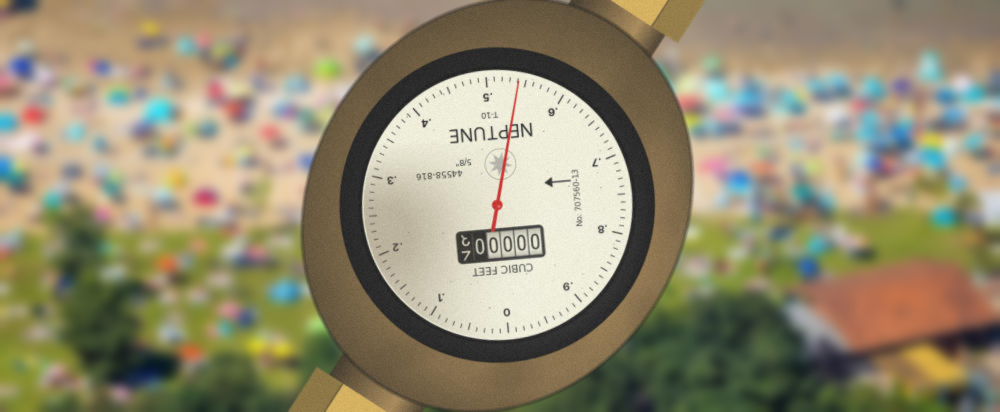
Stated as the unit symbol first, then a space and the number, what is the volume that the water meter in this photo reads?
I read ft³ 2.54
